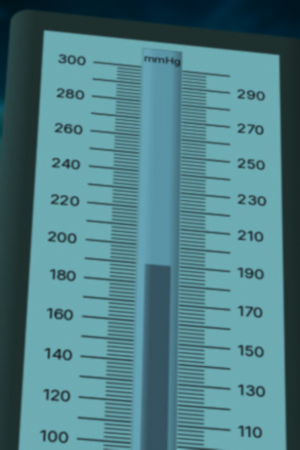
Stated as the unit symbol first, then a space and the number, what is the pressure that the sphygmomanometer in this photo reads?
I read mmHg 190
